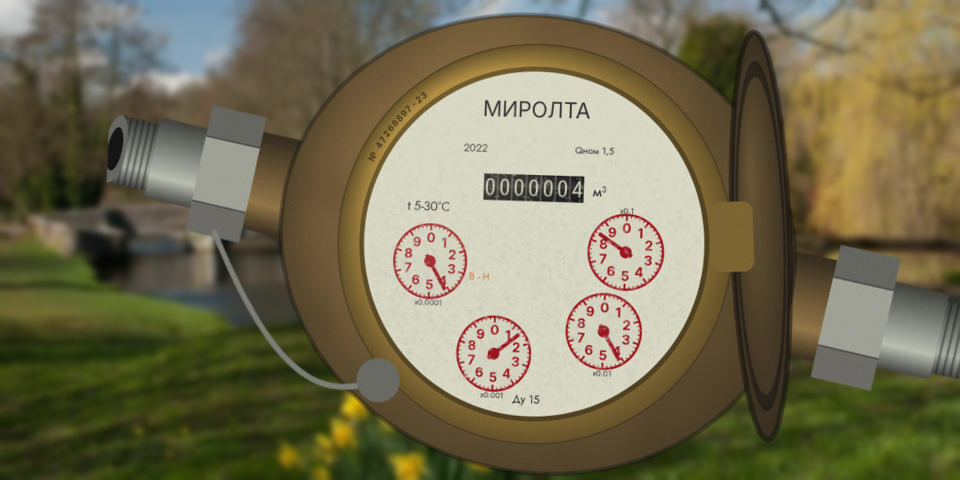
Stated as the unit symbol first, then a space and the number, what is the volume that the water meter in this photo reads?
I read m³ 4.8414
